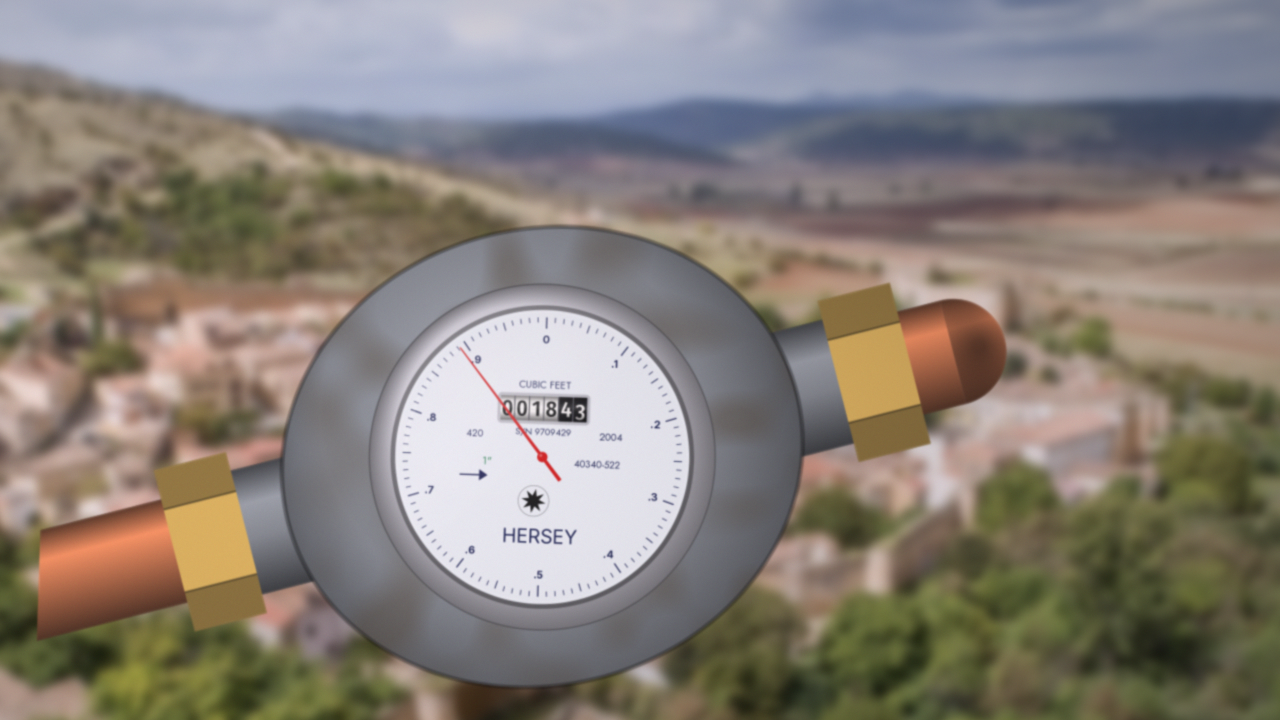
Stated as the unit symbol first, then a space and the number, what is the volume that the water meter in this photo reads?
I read ft³ 1842.89
